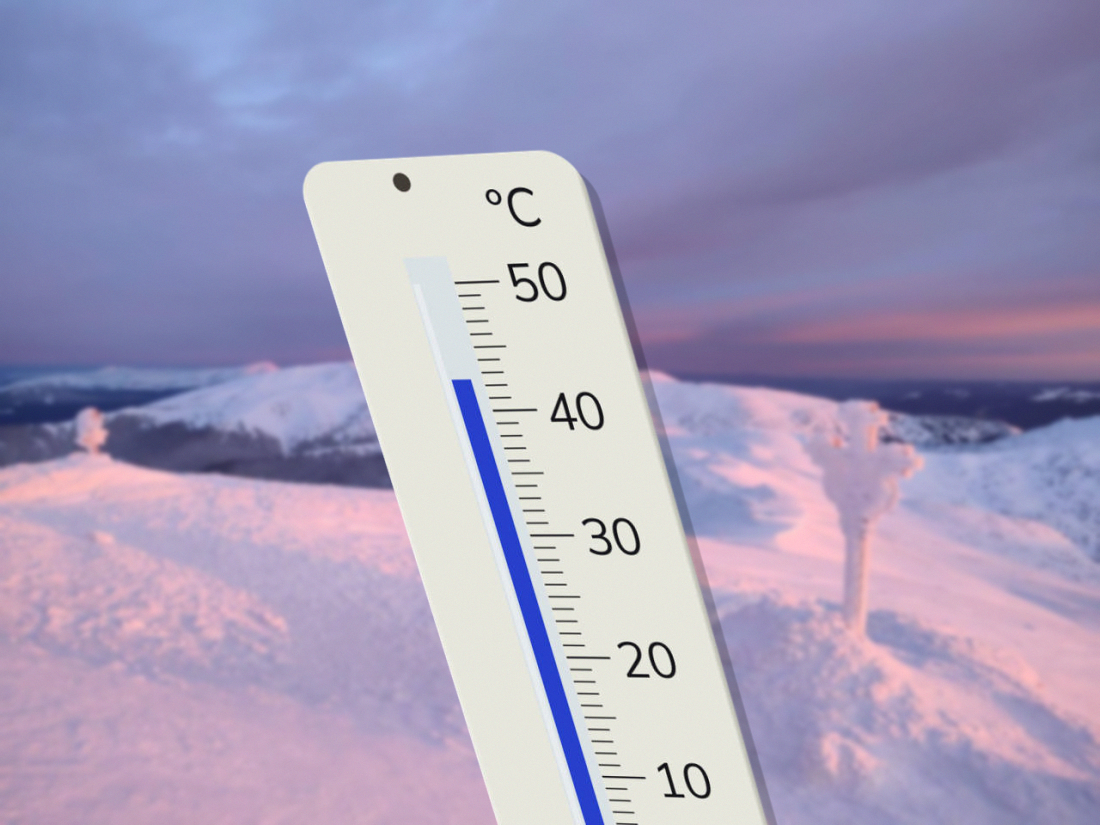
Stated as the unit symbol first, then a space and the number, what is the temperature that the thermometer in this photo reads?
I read °C 42.5
